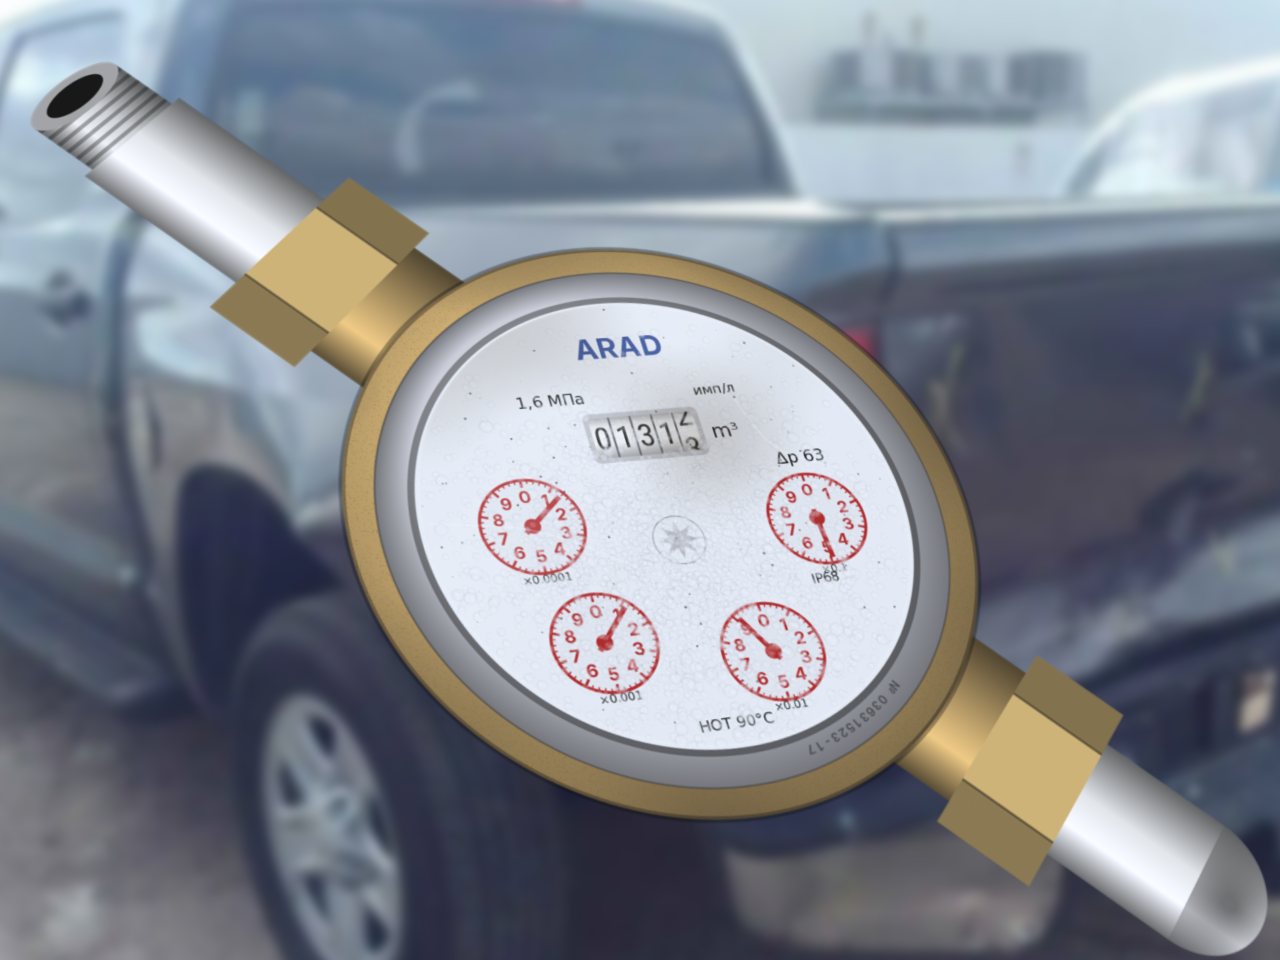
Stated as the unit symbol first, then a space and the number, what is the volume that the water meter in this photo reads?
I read m³ 1312.4911
